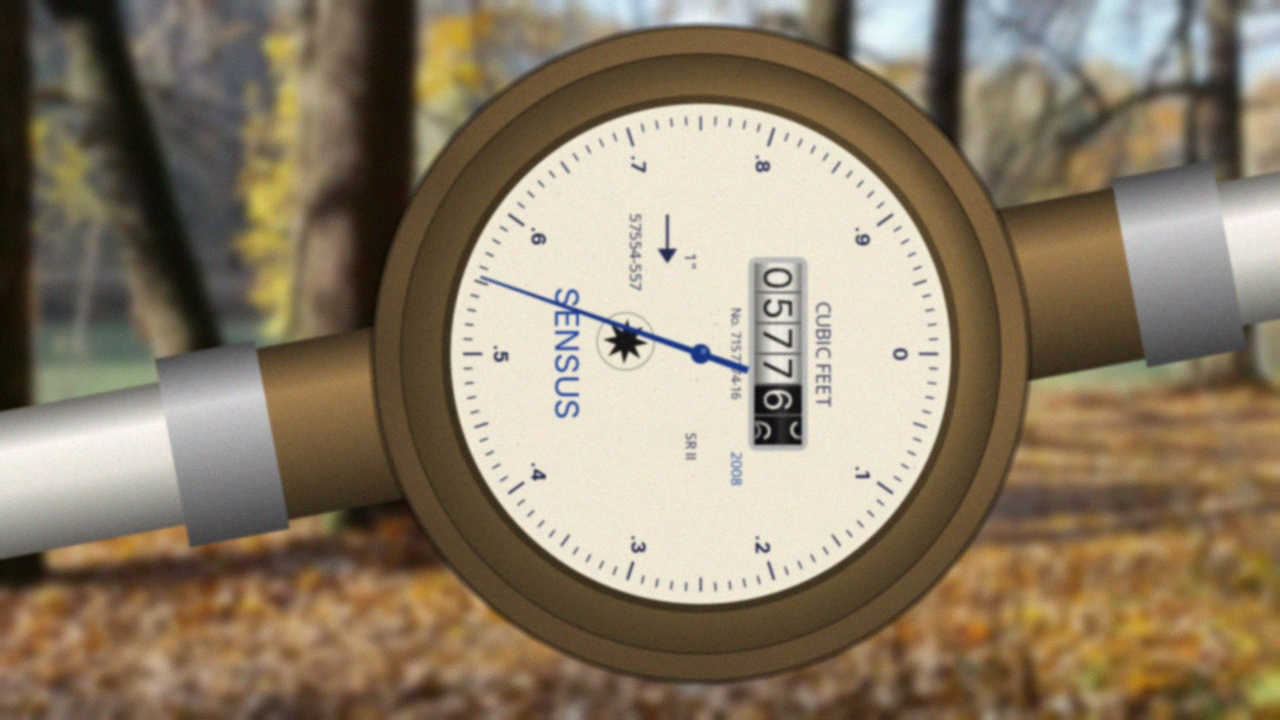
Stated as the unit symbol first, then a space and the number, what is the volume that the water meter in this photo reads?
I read ft³ 57765.55
